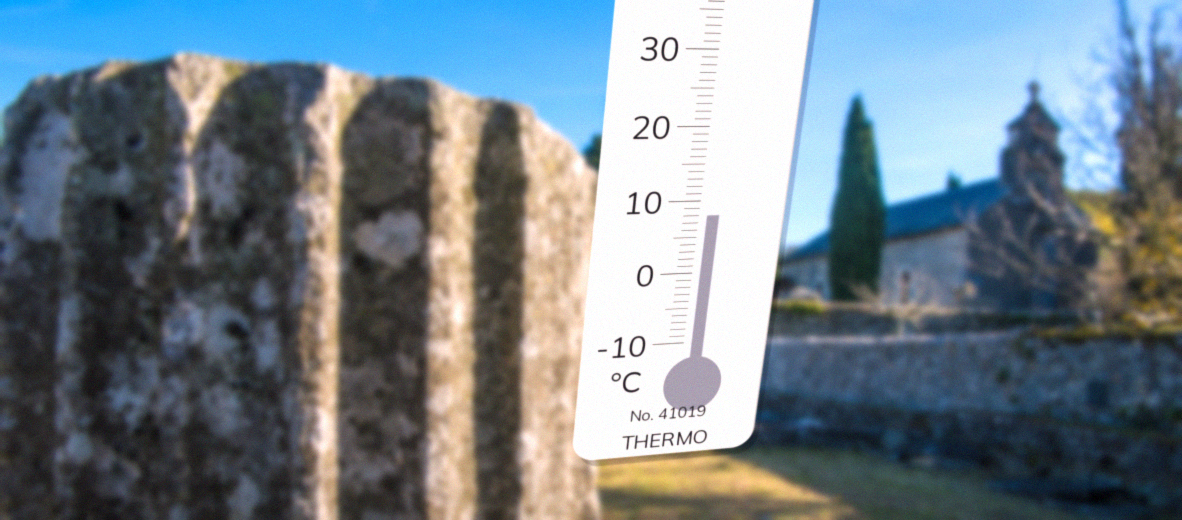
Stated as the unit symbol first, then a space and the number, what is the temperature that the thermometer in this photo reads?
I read °C 8
